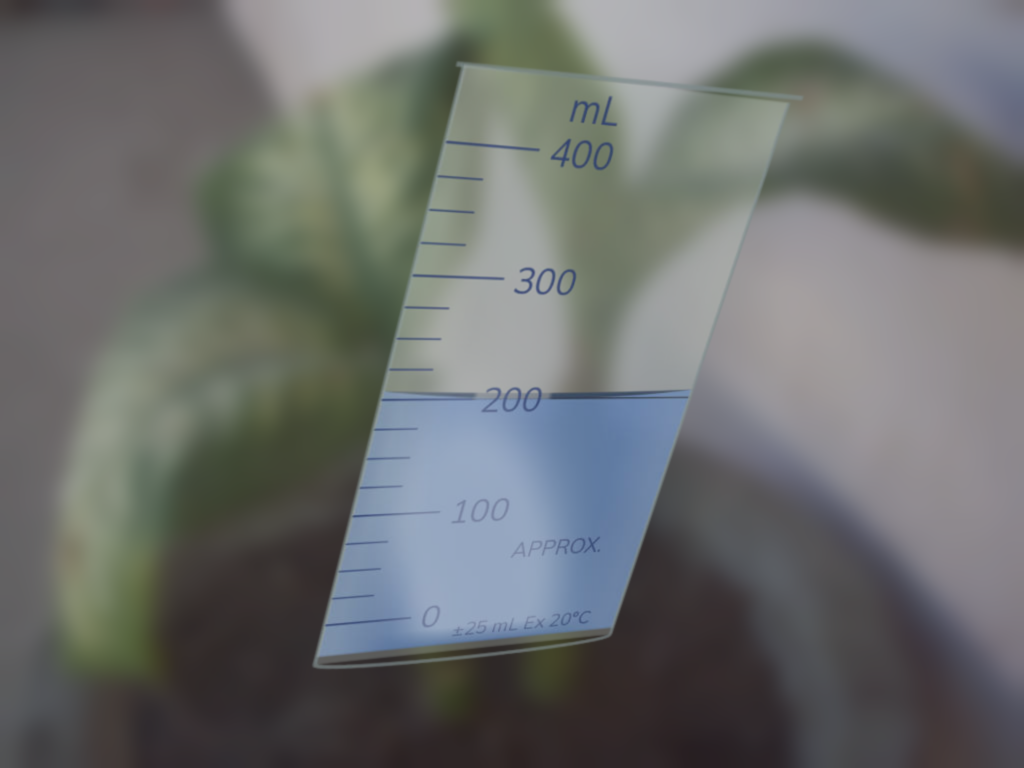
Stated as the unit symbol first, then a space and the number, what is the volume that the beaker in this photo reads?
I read mL 200
